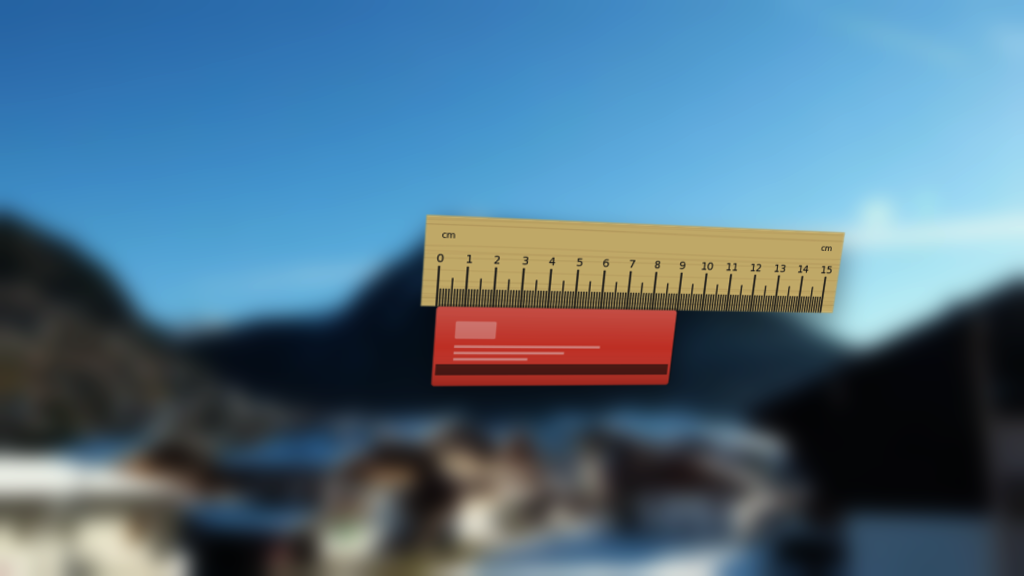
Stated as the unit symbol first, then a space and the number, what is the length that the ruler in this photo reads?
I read cm 9
